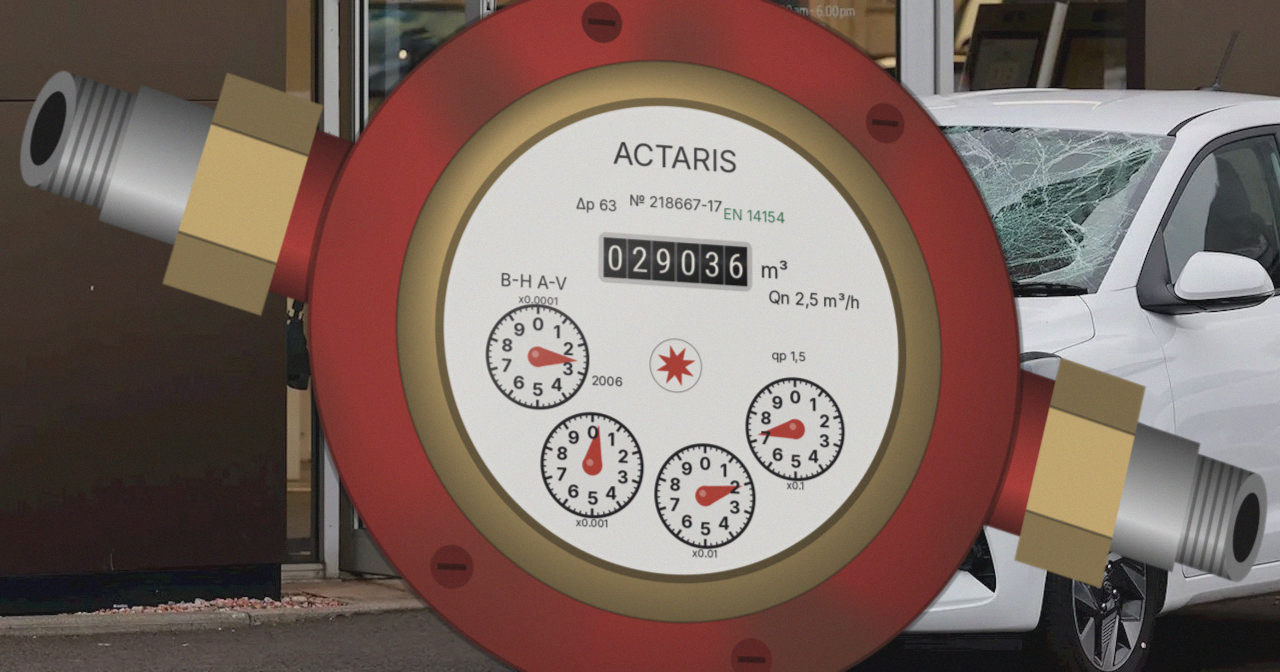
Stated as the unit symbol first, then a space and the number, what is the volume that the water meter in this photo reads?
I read m³ 29036.7202
